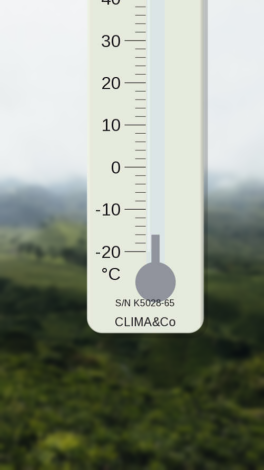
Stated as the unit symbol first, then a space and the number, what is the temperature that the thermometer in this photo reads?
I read °C -16
